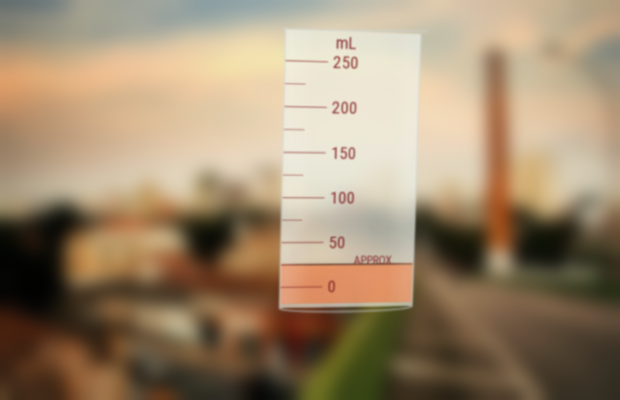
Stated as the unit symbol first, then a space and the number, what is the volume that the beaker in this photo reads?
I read mL 25
